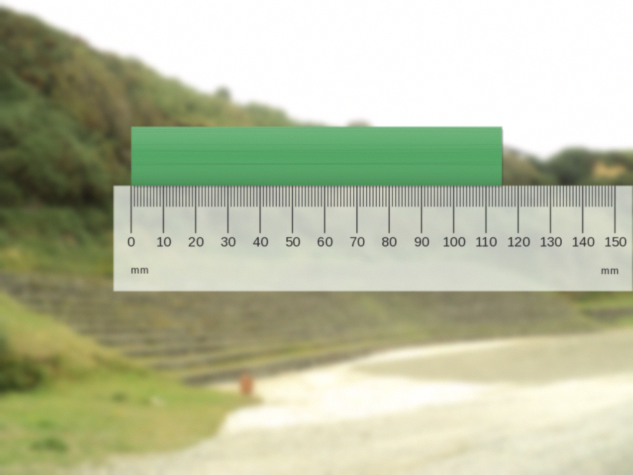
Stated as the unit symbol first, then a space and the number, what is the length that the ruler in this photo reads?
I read mm 115
